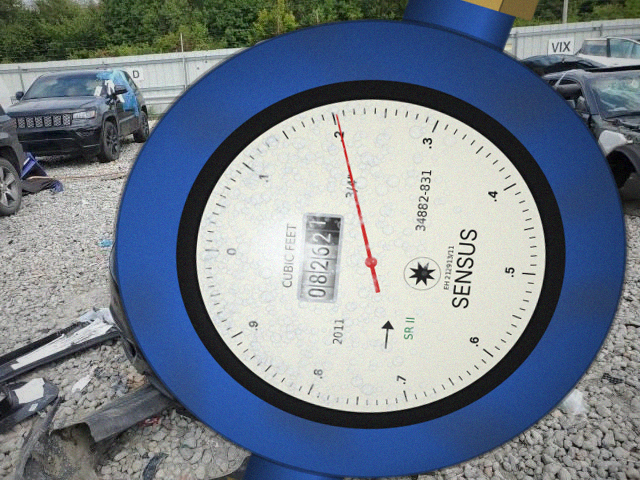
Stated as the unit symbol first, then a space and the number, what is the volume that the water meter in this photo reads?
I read ft³ 82621.20
